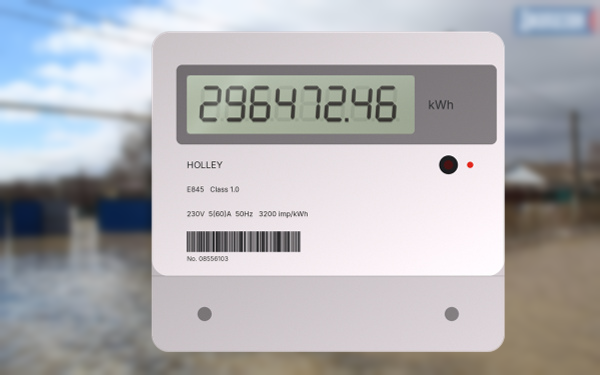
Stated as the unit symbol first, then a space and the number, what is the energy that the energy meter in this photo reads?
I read kWh 296472.46
